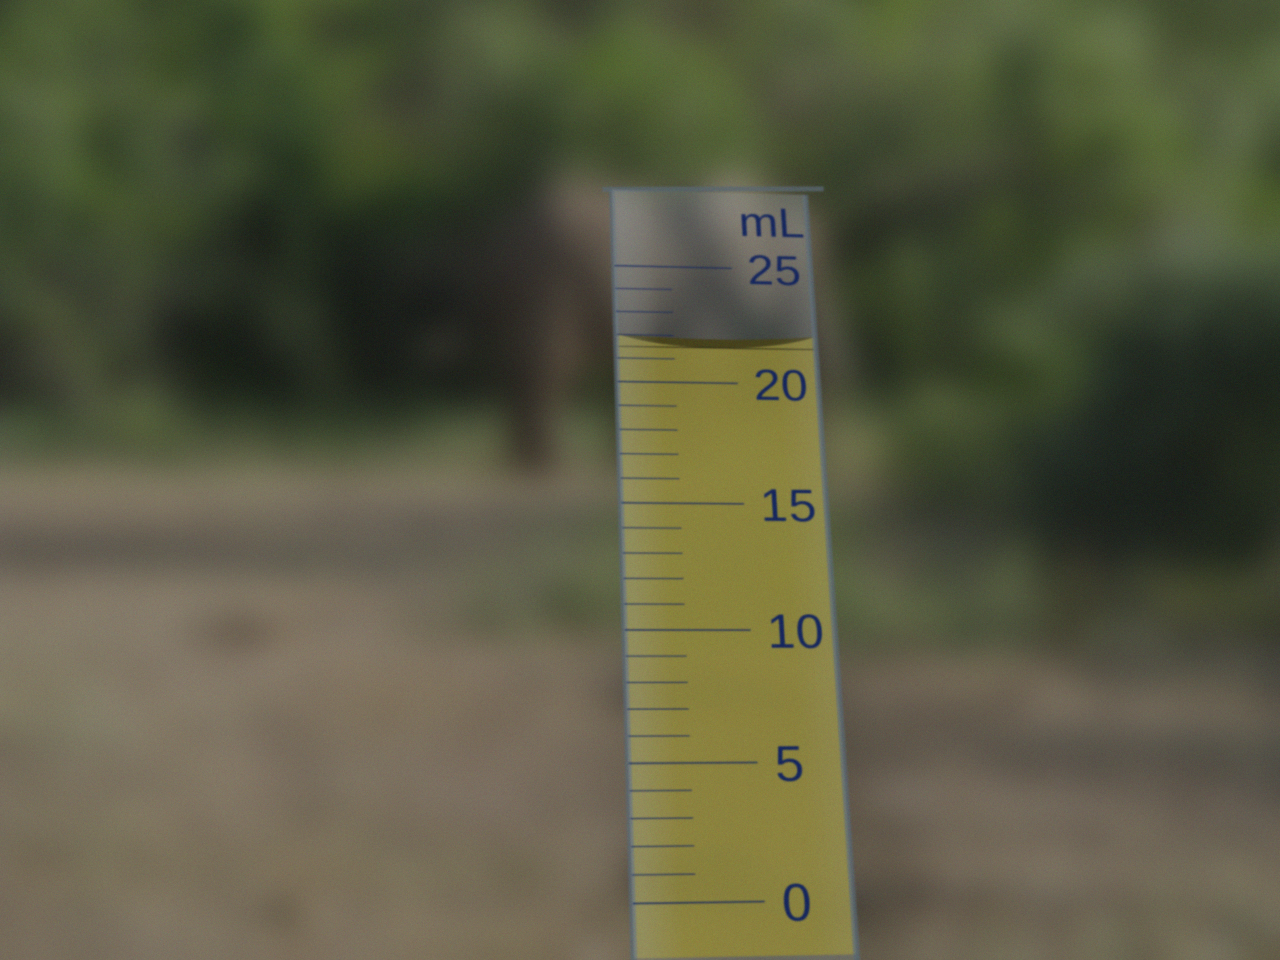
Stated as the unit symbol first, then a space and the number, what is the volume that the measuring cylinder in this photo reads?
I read mL 21.5
